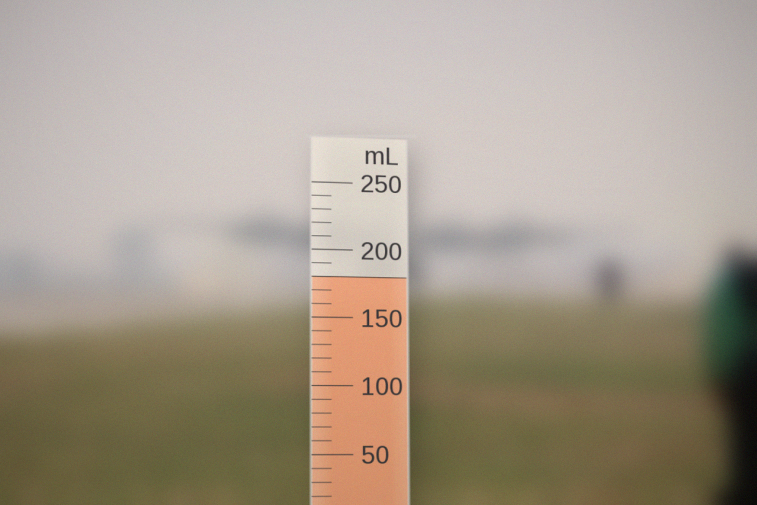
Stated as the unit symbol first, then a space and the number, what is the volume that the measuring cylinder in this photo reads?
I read mL 180
